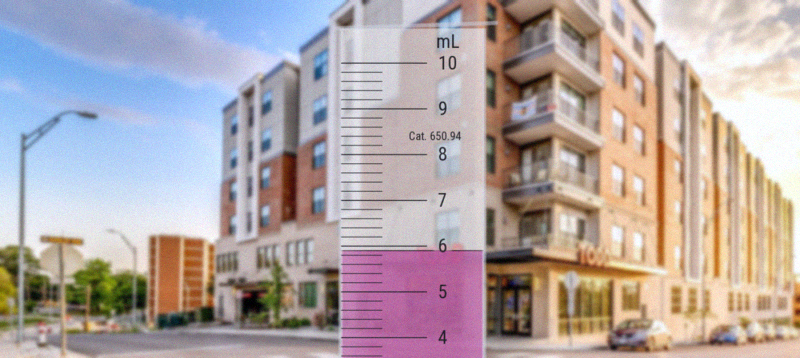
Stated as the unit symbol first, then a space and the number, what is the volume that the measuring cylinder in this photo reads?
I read mL 5.9
